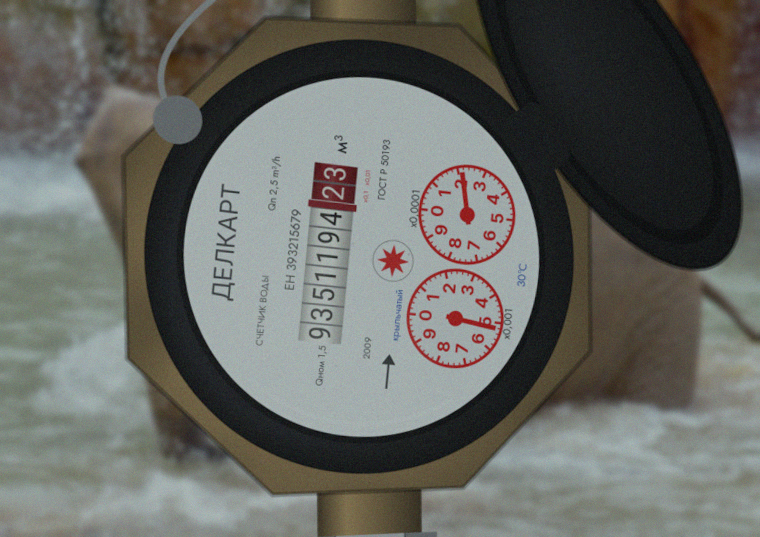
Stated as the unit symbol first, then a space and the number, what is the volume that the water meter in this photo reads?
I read m³ 9351194.2352
